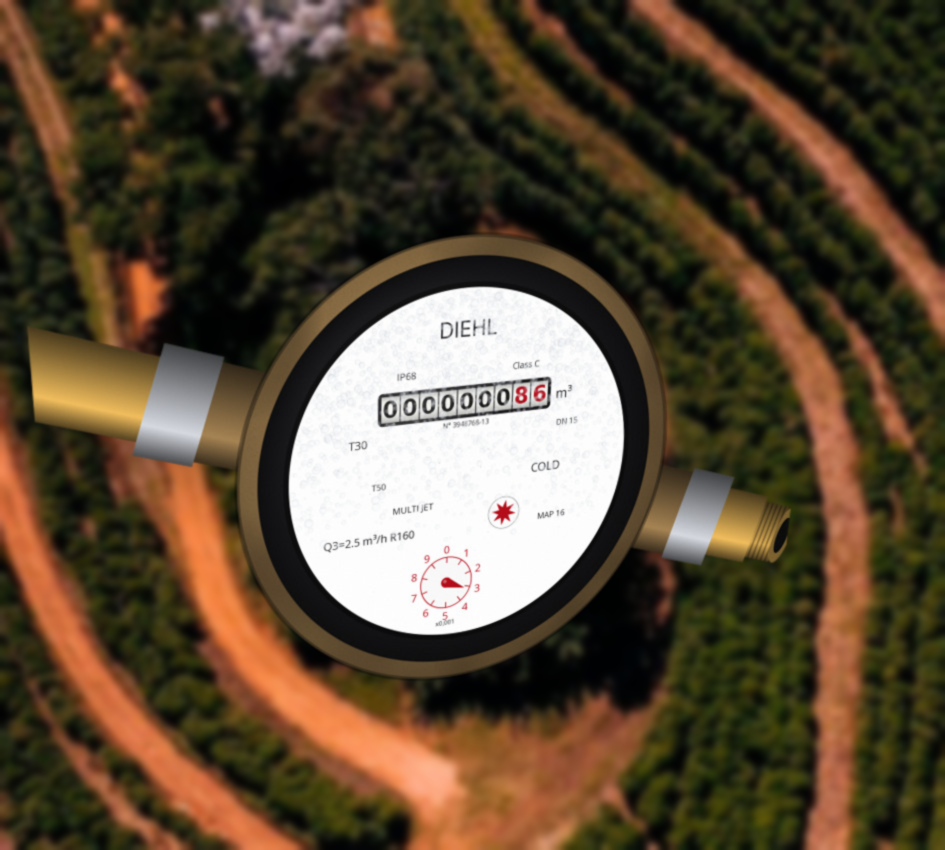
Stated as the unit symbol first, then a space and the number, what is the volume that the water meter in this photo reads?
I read m³ 0.863
